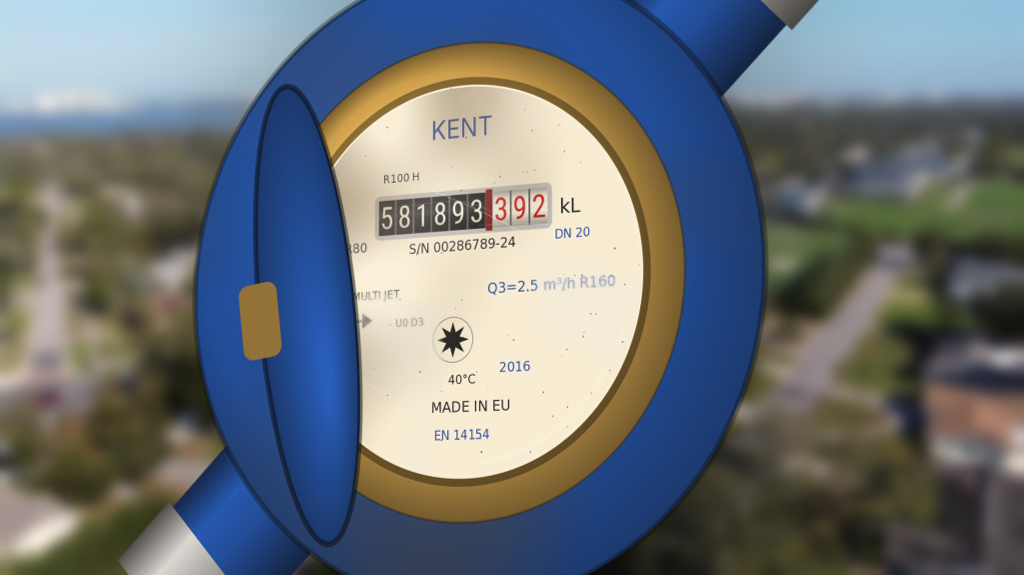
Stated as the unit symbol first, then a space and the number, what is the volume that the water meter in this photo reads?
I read kL 581893.392
